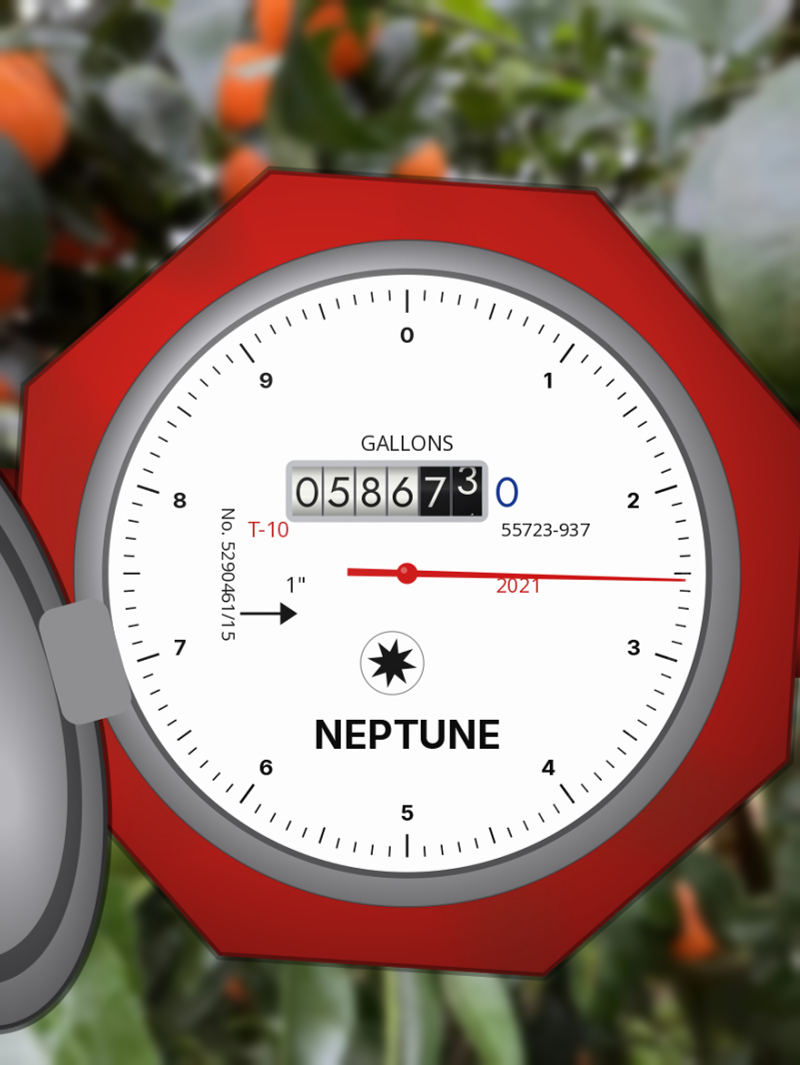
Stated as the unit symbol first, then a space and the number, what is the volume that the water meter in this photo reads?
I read gal 586732.5
